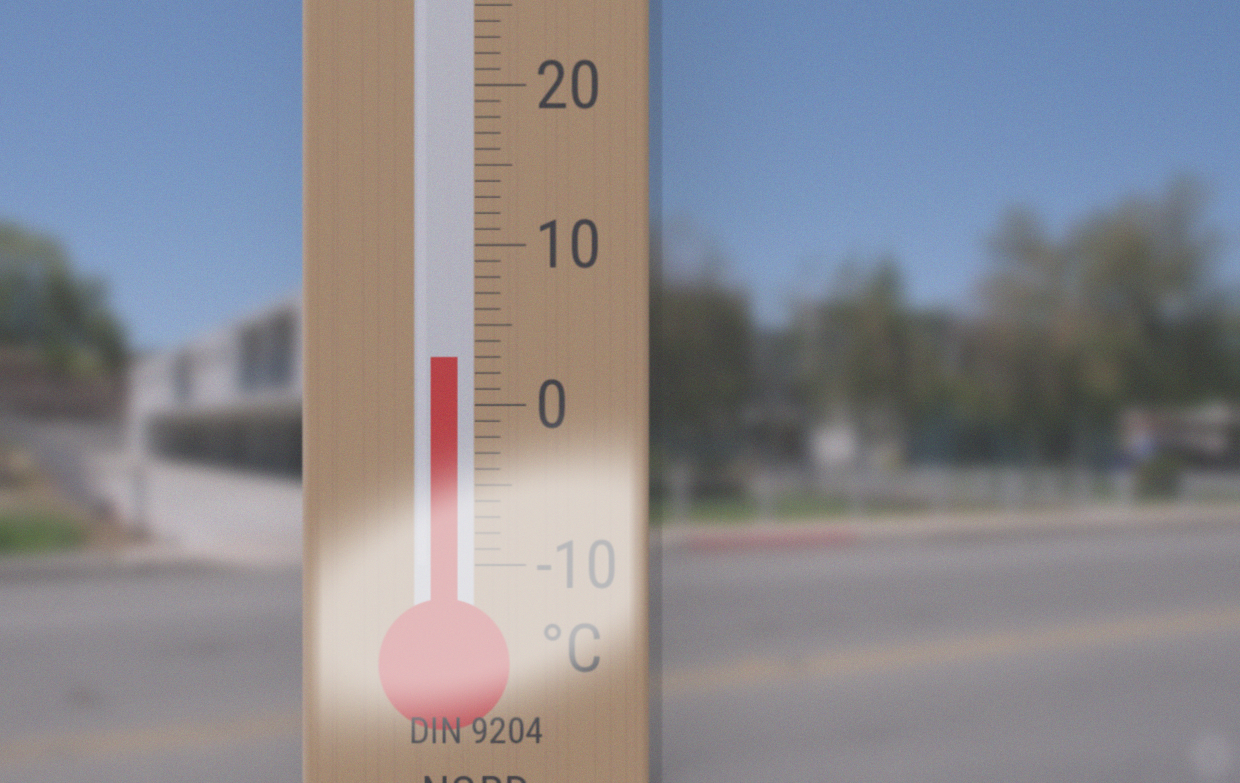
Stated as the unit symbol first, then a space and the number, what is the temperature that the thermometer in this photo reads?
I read °C 3
